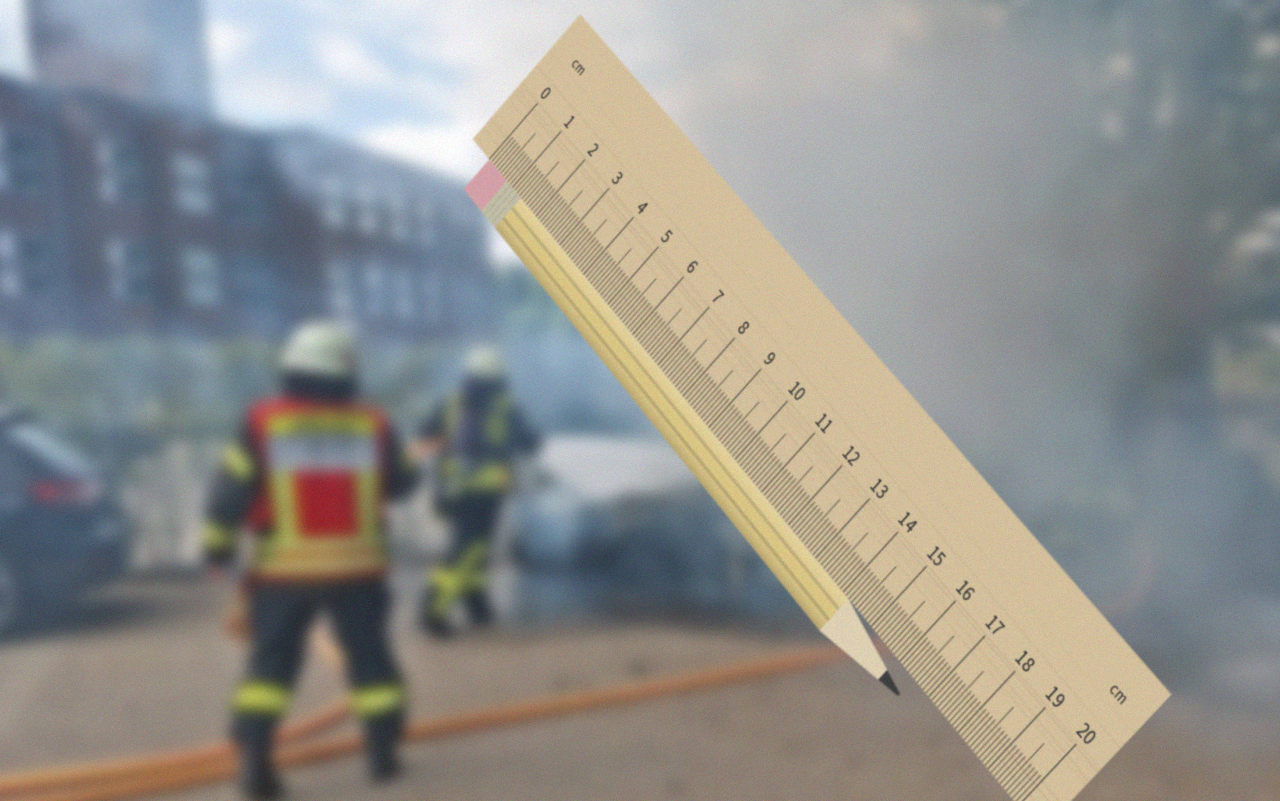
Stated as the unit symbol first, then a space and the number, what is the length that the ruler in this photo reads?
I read cm 16.5
